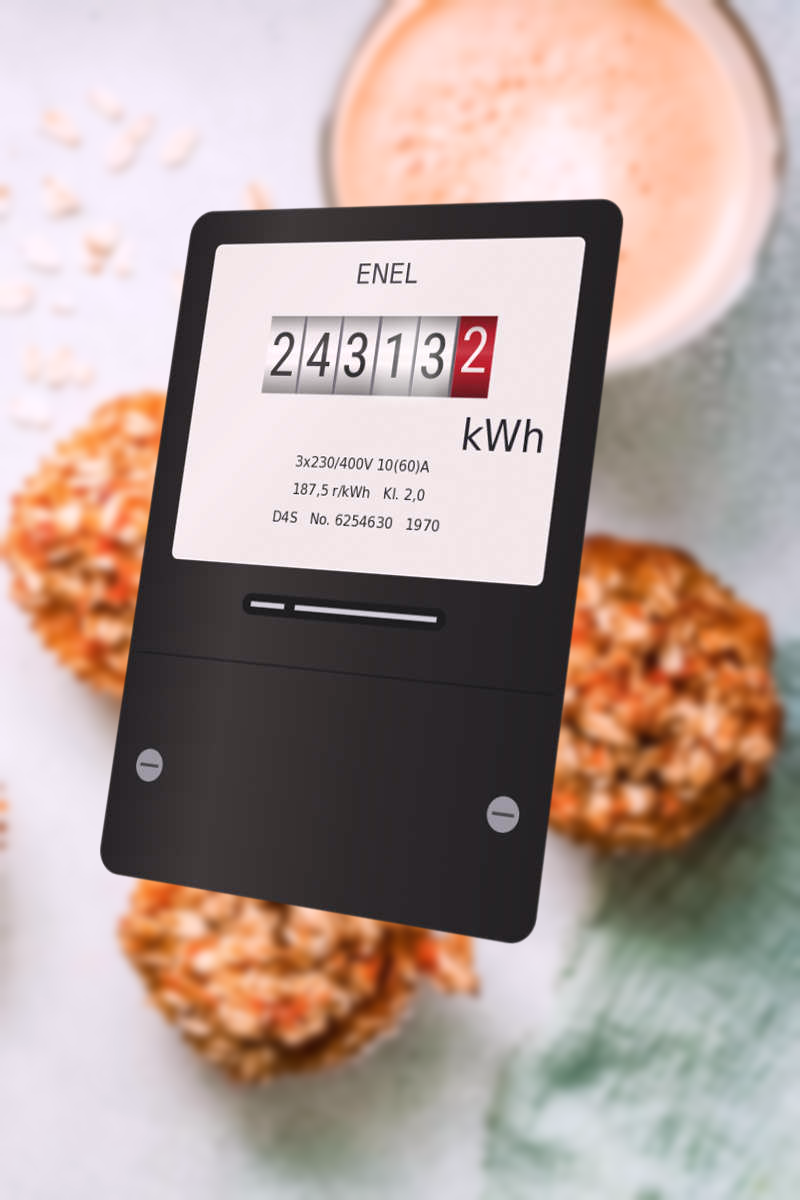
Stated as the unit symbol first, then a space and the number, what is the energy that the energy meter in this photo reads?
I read kWh 24313.2
